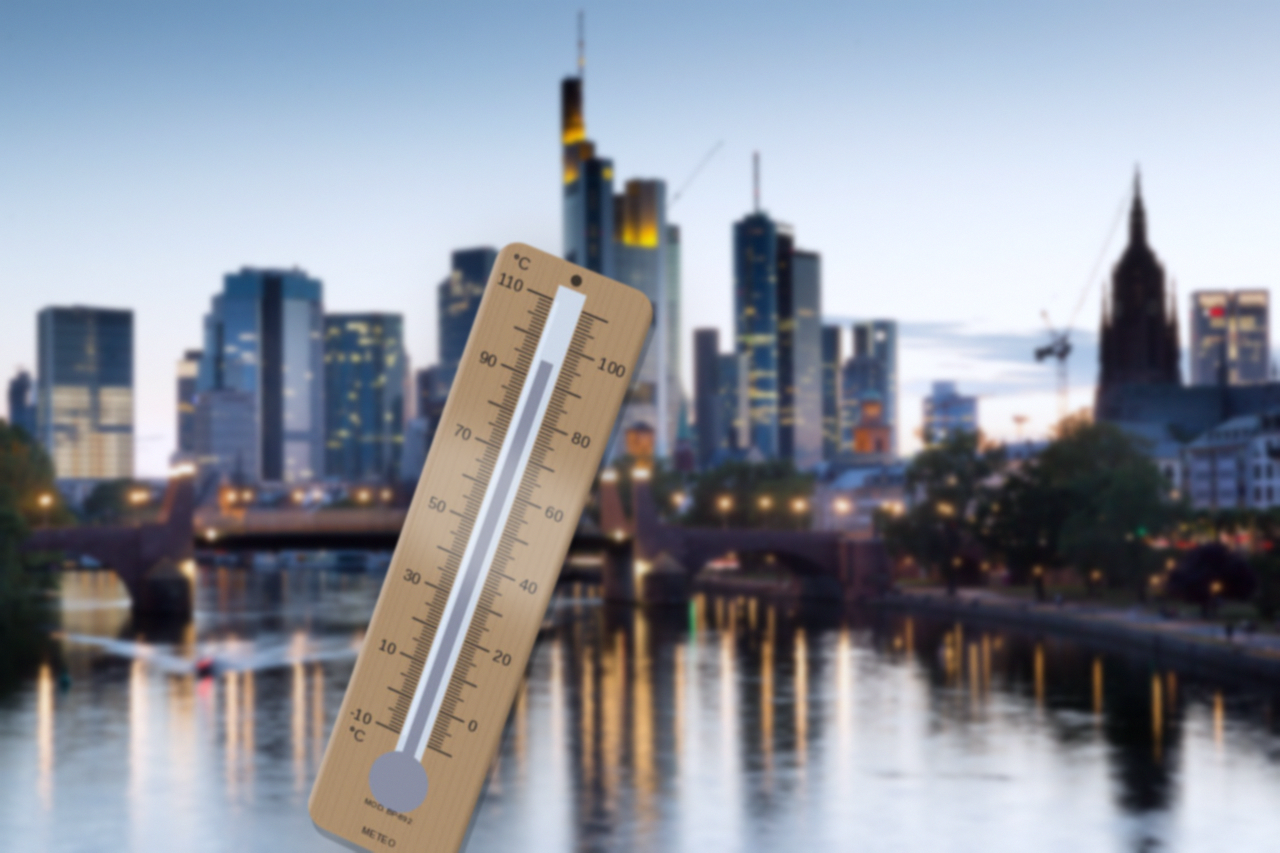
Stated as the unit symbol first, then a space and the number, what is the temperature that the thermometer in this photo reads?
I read °C 95
